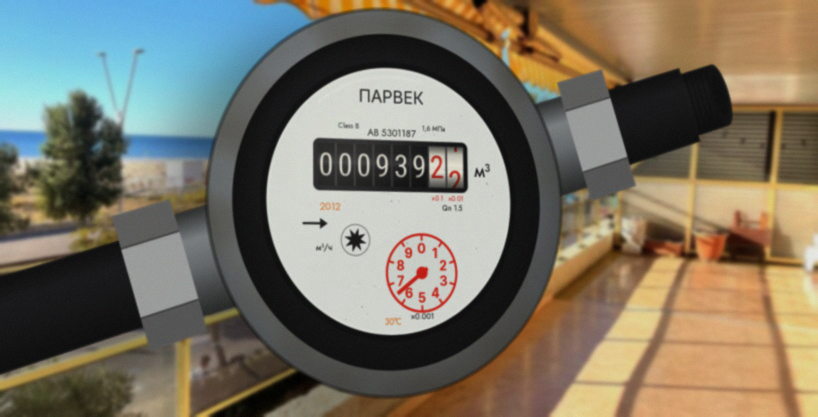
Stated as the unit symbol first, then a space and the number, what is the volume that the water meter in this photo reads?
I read m³ 939.216
